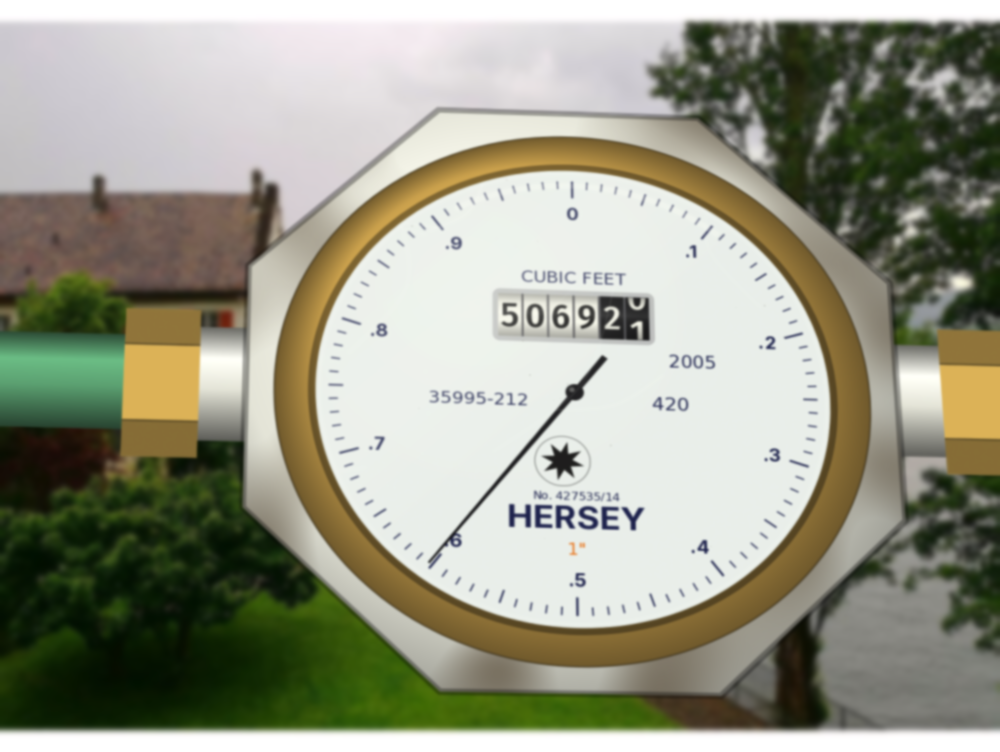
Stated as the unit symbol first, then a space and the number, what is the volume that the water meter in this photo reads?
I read ft³ 506920.60
